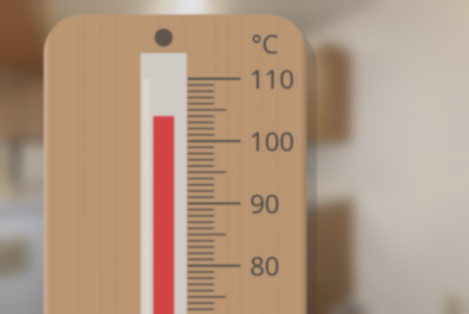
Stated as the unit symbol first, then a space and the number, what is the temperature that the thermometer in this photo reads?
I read °C 104
